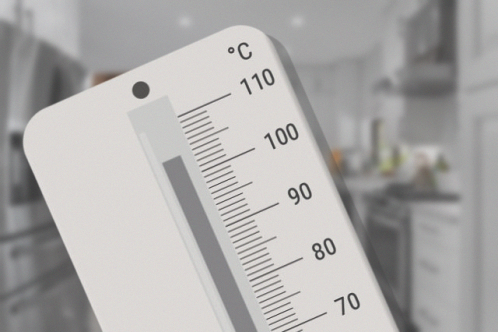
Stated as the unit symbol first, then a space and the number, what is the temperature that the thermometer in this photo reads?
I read °C 104
